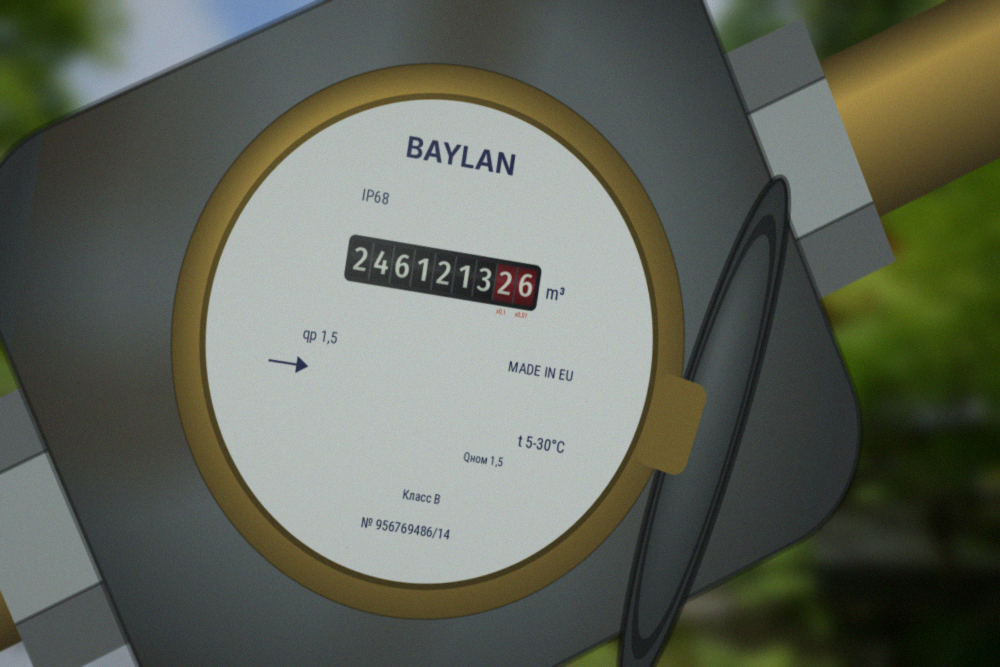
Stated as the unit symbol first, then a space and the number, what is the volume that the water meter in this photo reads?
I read m³ 2461213.26
